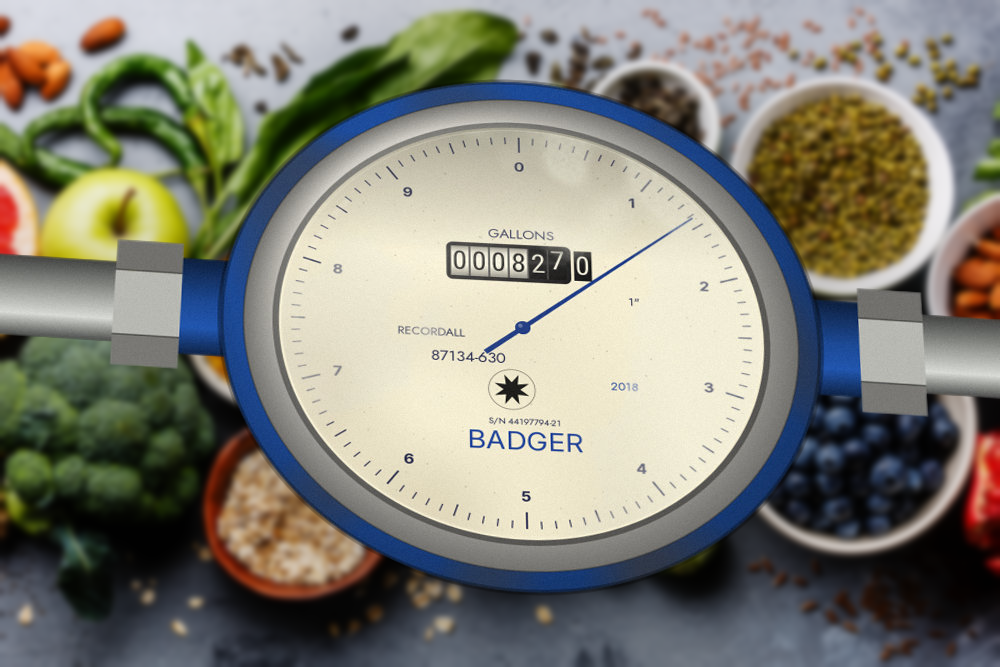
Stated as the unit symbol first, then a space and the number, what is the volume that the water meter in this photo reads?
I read gal 8271.4
